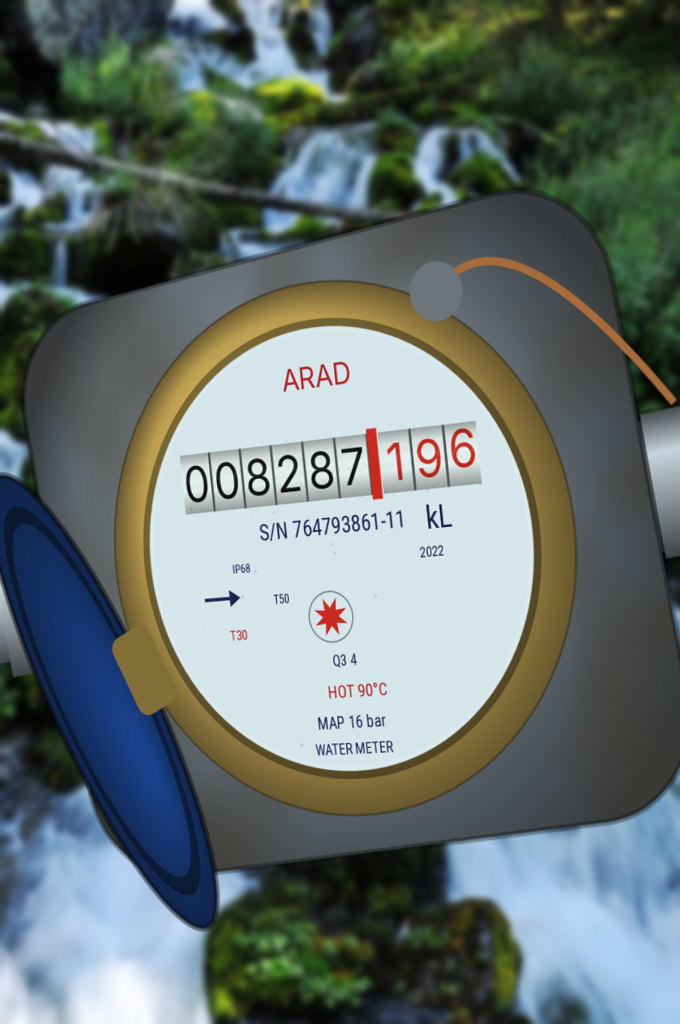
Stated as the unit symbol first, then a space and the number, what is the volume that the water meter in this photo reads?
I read kL 8287.196
